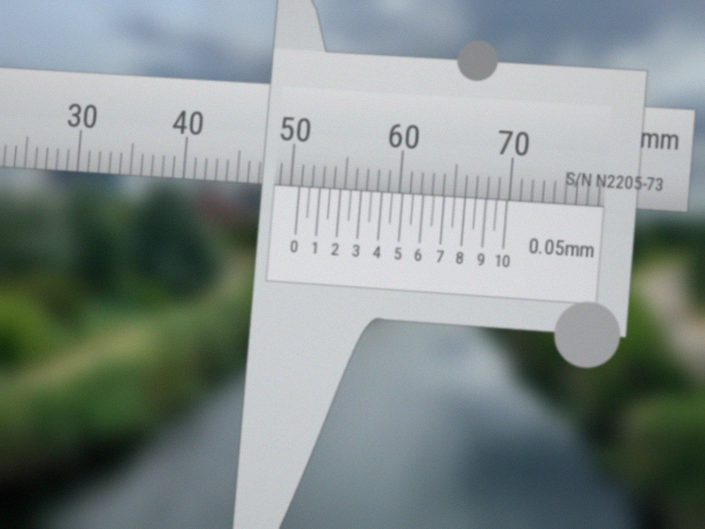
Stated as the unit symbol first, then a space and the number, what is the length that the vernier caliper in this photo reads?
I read mm 50.8
